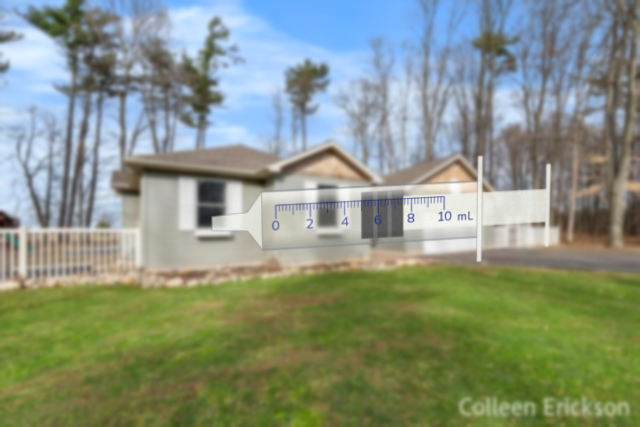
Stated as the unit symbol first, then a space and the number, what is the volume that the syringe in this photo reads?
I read mL 5
